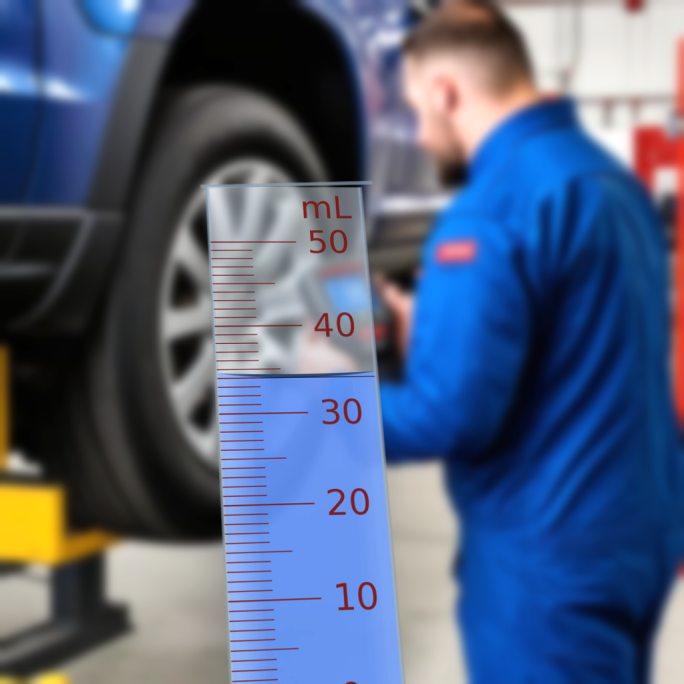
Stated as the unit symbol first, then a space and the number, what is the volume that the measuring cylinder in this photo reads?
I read mL 34
